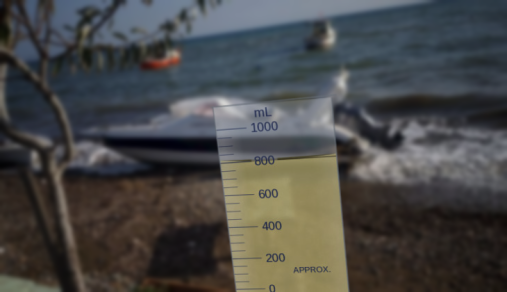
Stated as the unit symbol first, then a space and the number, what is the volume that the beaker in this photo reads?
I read mL 800
